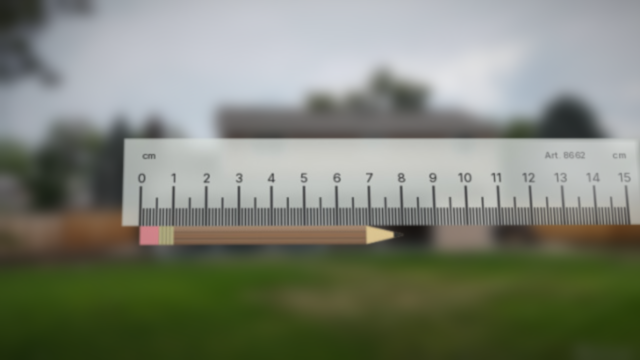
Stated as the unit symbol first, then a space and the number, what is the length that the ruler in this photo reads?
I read cm 8
